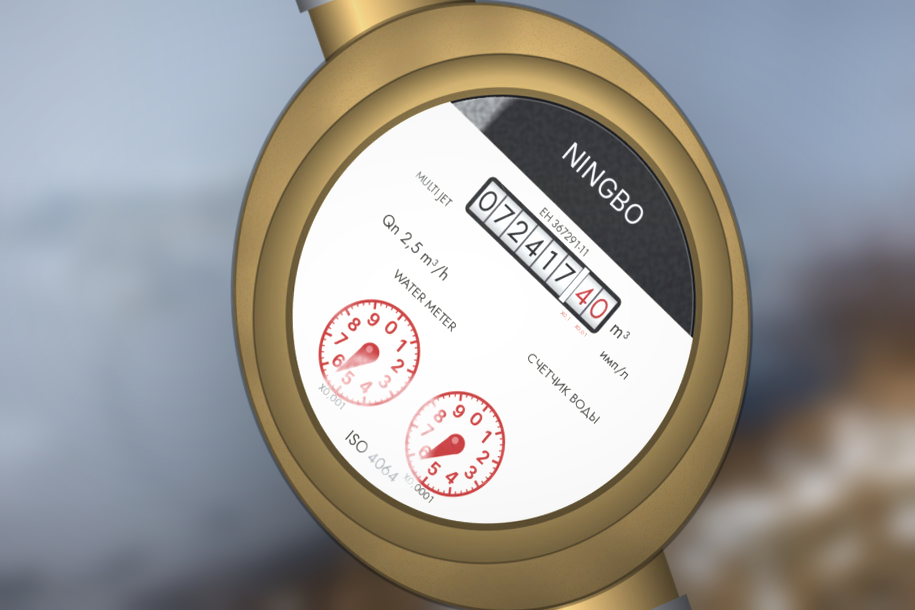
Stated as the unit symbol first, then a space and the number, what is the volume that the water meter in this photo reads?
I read m³ 72417.4055
